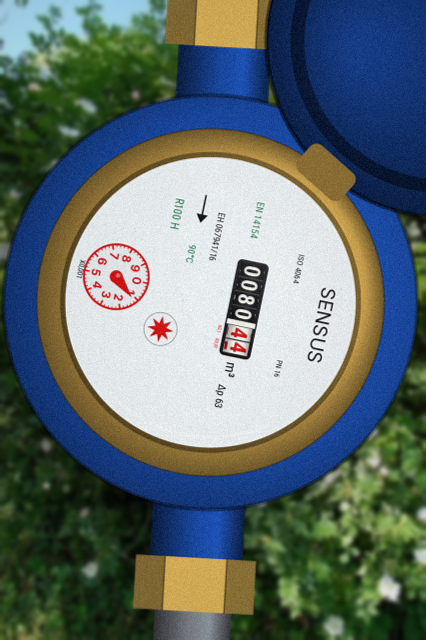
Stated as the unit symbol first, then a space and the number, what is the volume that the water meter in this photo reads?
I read m³ 80.441
